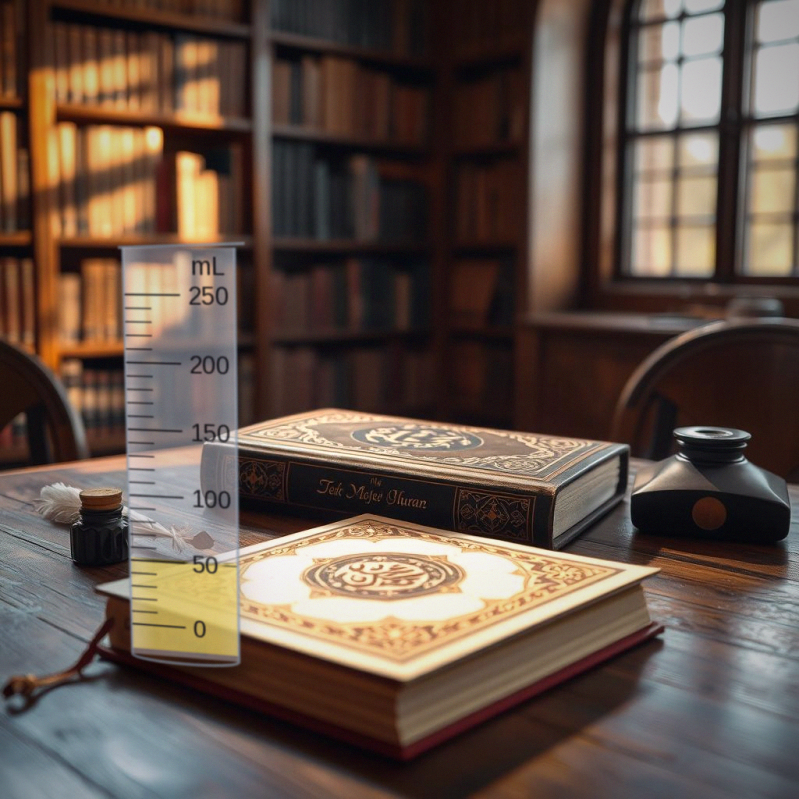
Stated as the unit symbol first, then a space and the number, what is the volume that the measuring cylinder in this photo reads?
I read mL 50
